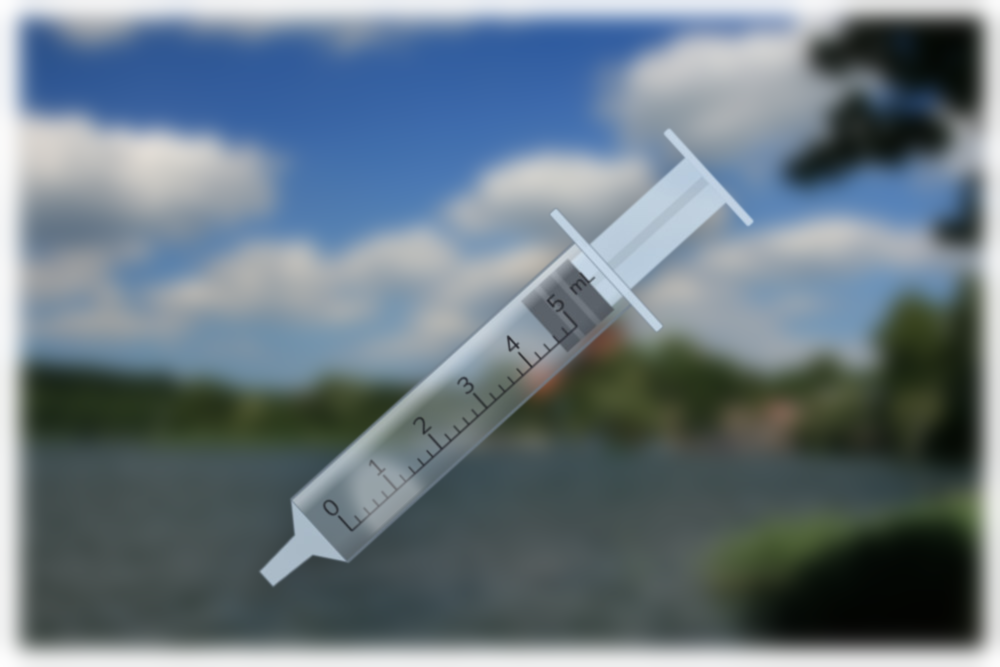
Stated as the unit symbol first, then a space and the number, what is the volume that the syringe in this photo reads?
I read mL 4.6
